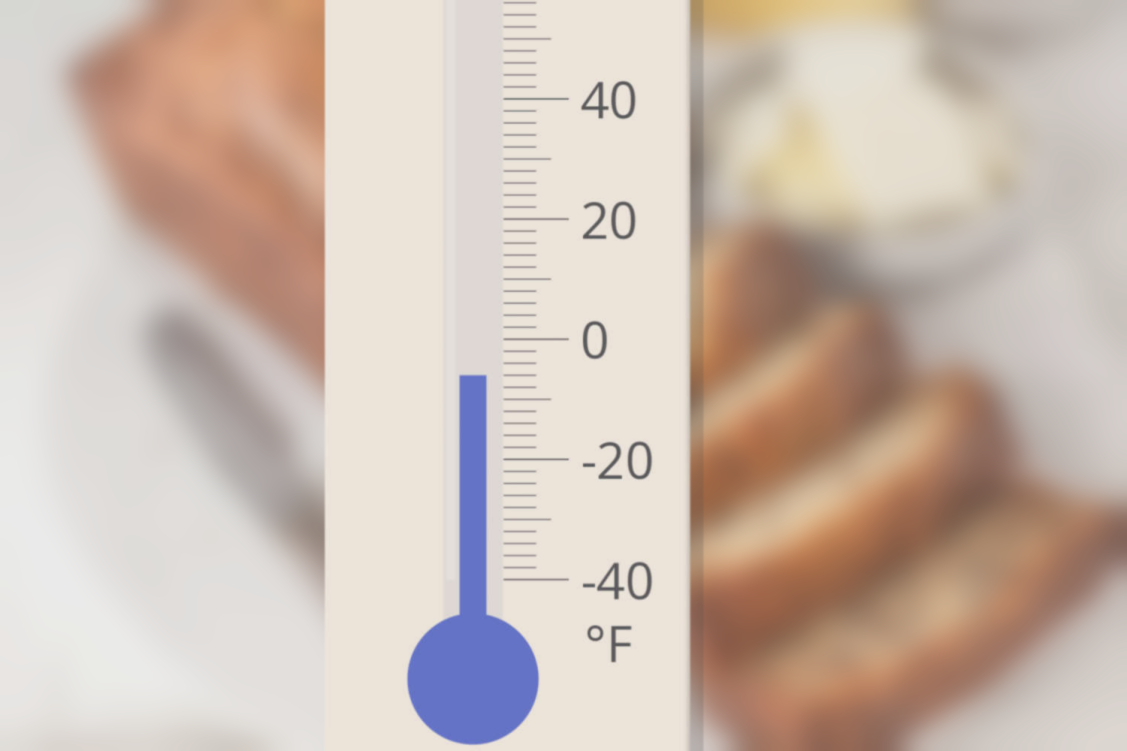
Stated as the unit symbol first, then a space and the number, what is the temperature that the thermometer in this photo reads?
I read °F -6
